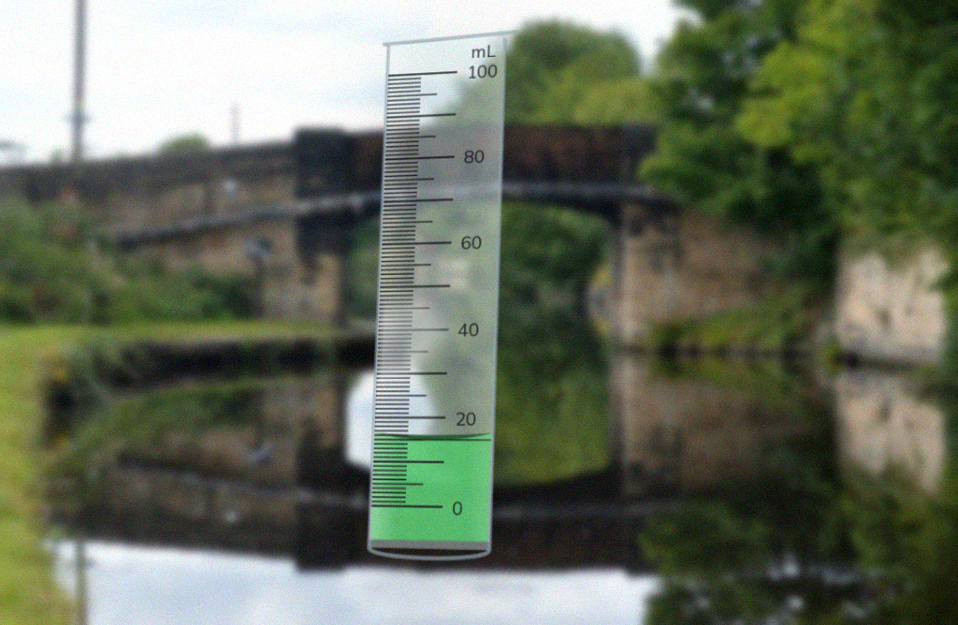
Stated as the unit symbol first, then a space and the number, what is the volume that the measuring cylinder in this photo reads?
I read mL 15
